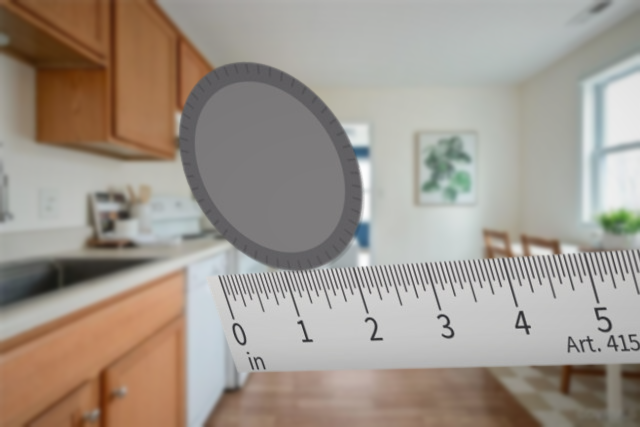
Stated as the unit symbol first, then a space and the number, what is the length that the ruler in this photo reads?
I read in 2.5
